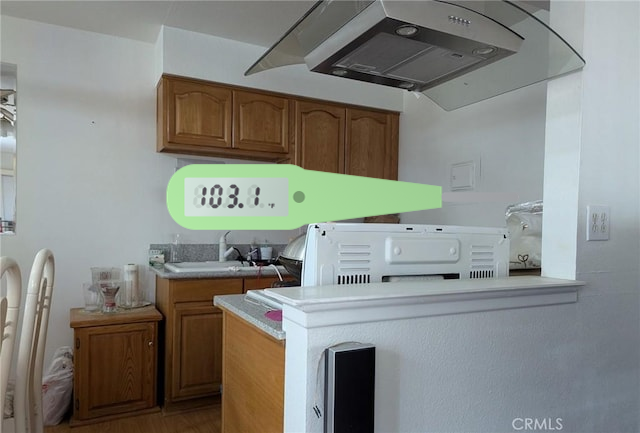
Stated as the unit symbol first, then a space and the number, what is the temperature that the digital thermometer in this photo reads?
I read °F 103.1
